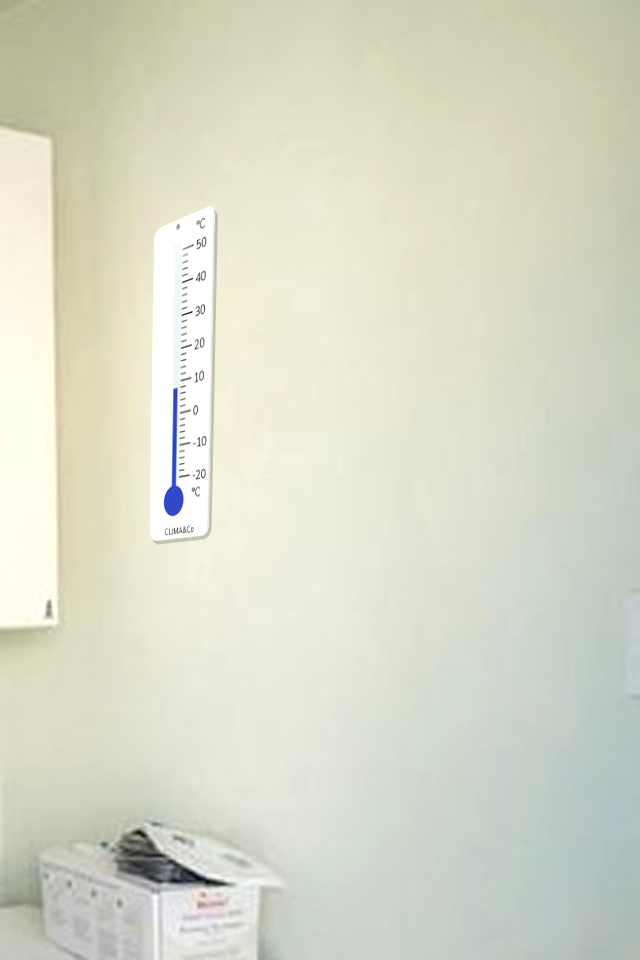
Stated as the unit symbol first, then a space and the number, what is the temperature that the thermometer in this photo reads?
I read °C 8
